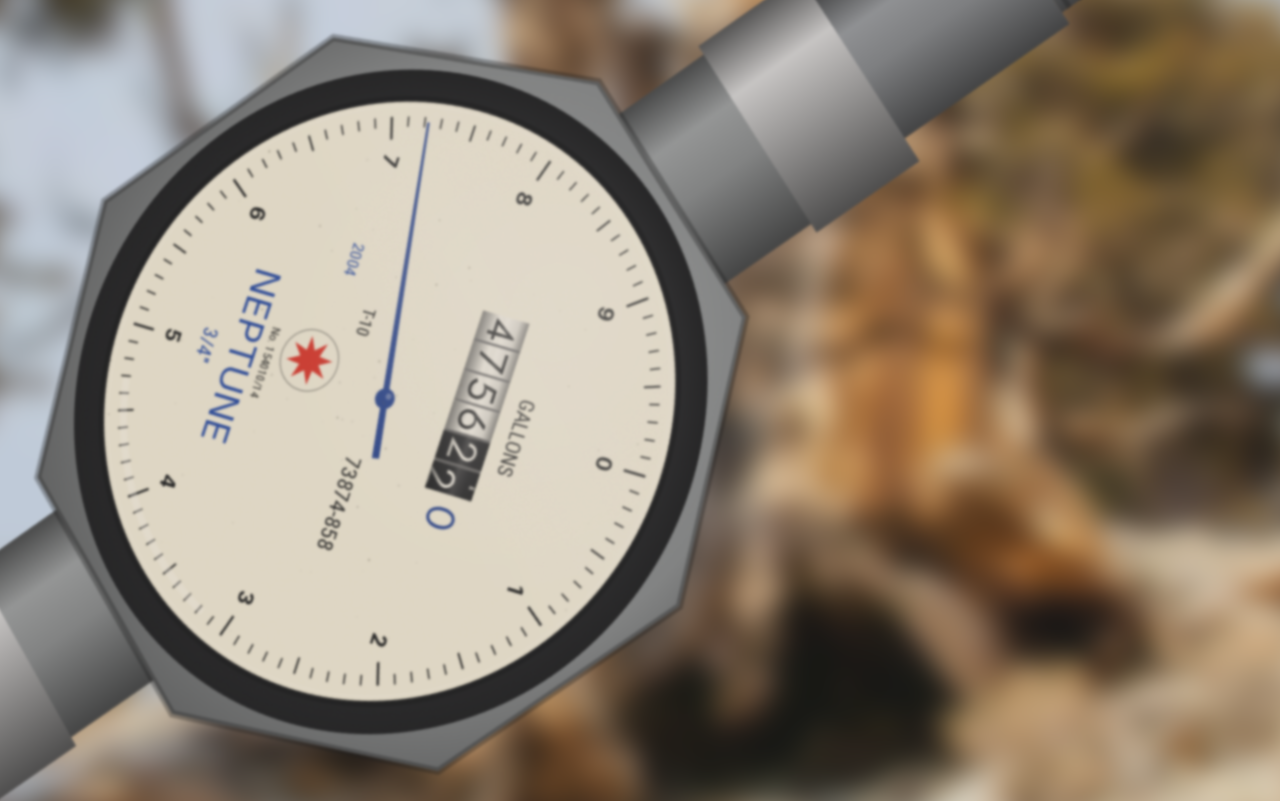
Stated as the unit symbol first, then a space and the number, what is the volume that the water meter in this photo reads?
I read gal 4756217.2
